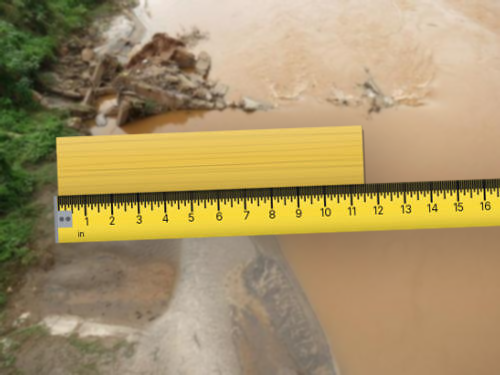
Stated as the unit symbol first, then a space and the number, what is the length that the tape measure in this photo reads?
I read in 11.5
